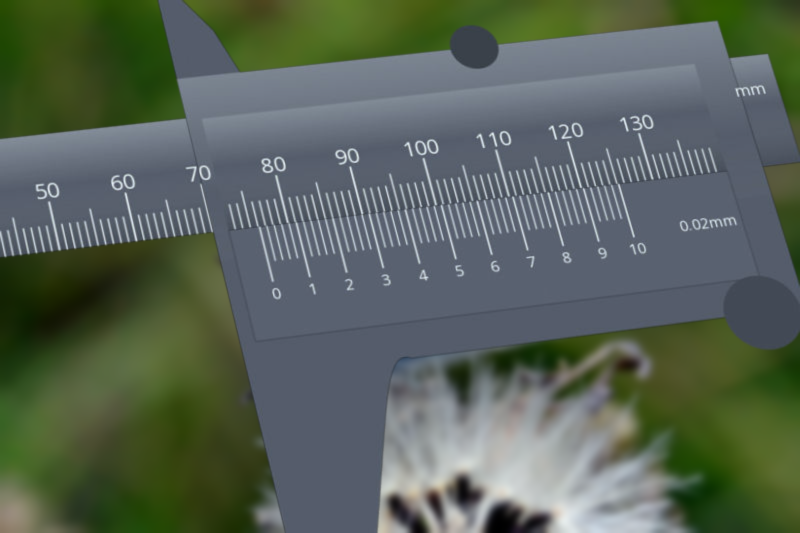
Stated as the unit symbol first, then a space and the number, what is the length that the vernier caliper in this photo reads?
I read mm 76.2
